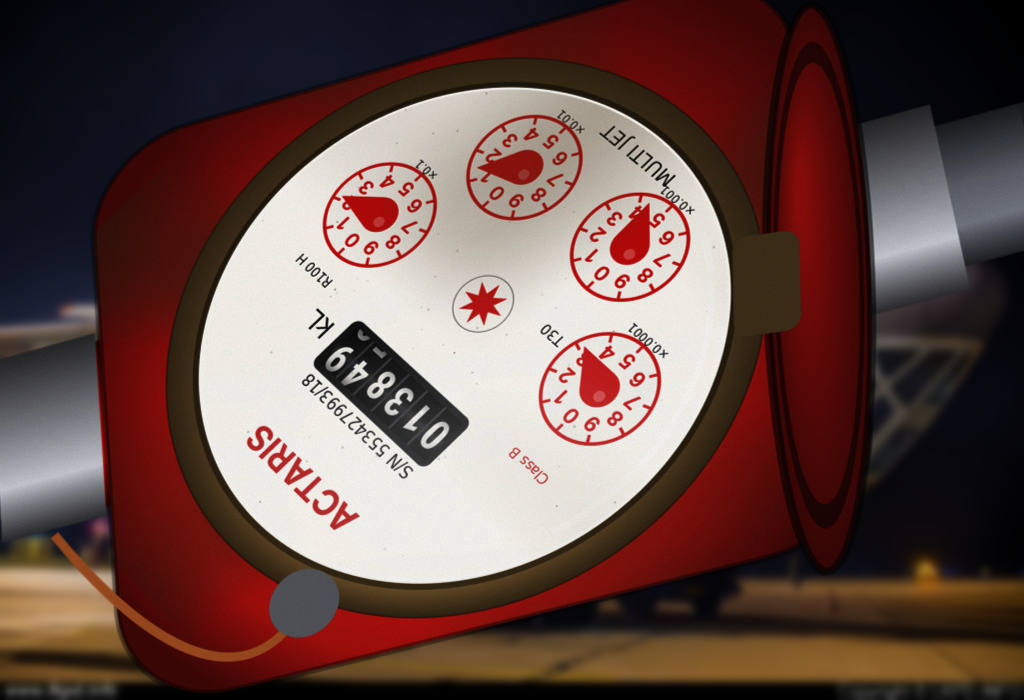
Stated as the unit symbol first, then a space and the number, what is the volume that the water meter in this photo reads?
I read kL 13849.2143
